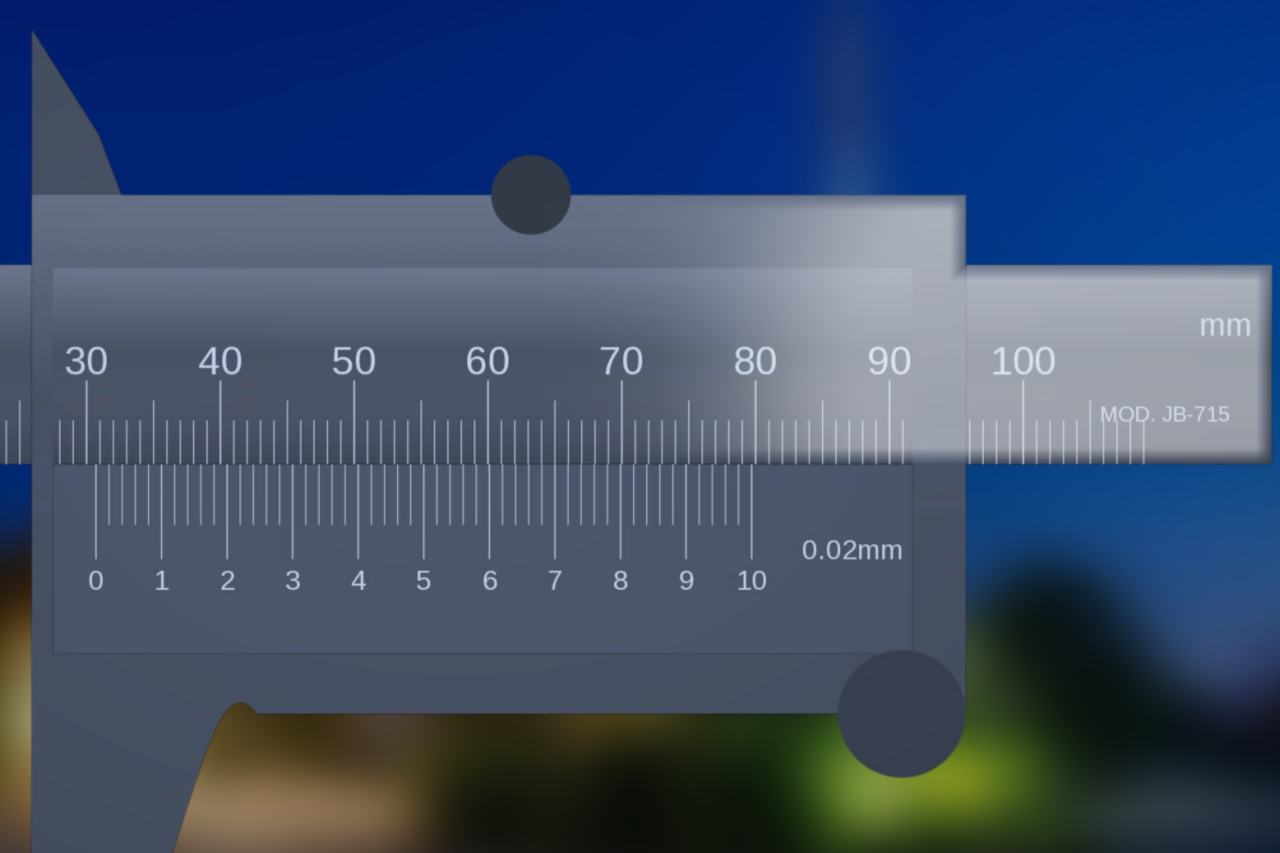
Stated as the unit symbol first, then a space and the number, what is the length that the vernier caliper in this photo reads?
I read mm 30.7
